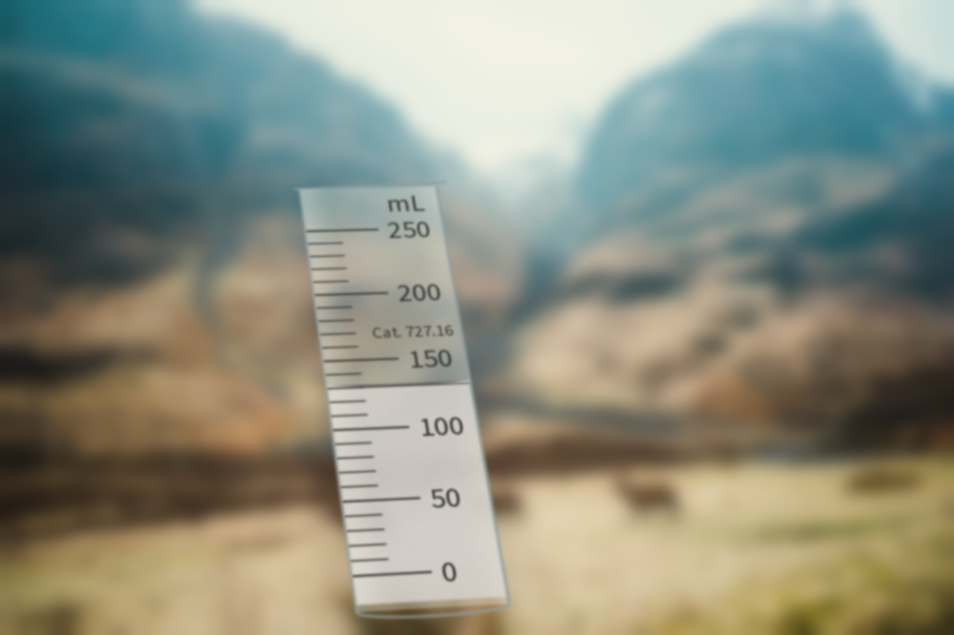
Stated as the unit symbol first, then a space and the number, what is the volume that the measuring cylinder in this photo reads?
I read mL 130
